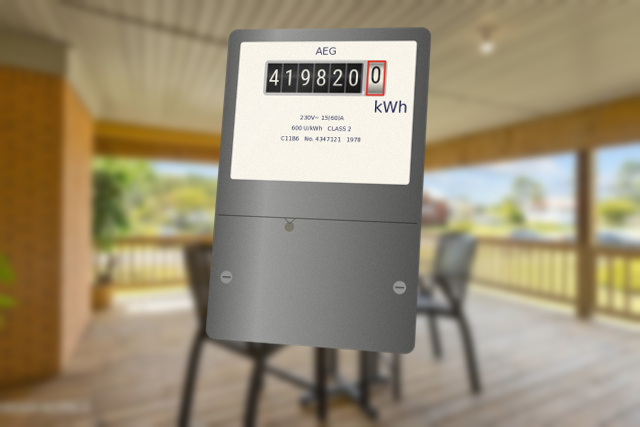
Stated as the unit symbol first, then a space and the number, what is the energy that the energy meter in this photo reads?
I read kWh 419820.0
